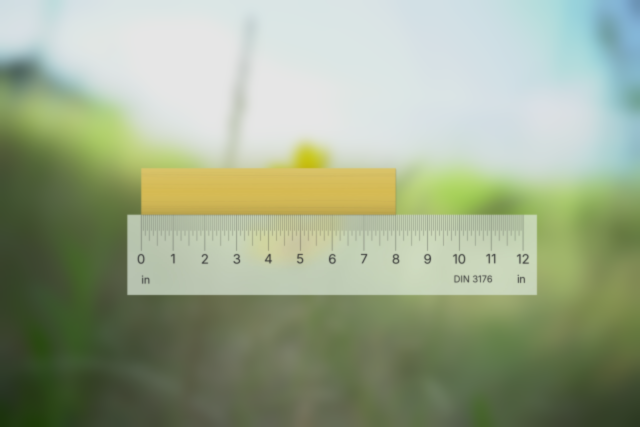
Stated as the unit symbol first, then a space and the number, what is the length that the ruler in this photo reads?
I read in 8
